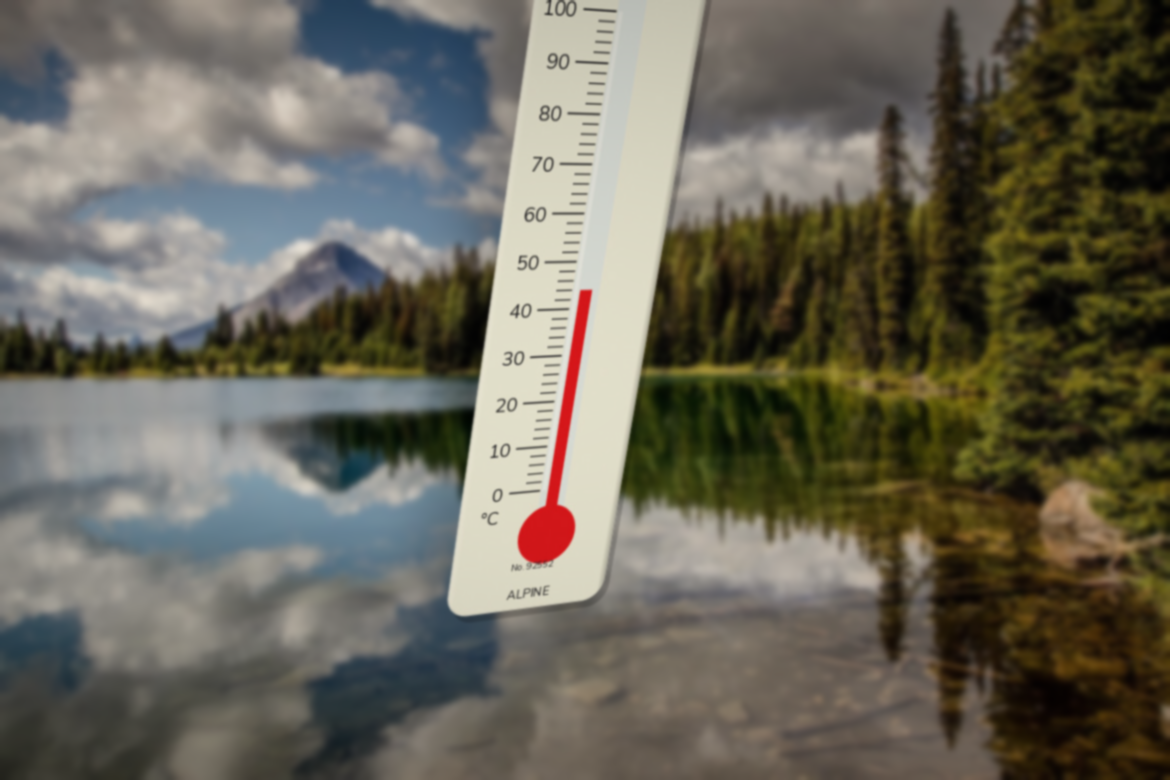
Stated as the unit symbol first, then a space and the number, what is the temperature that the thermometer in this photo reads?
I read °C 44
